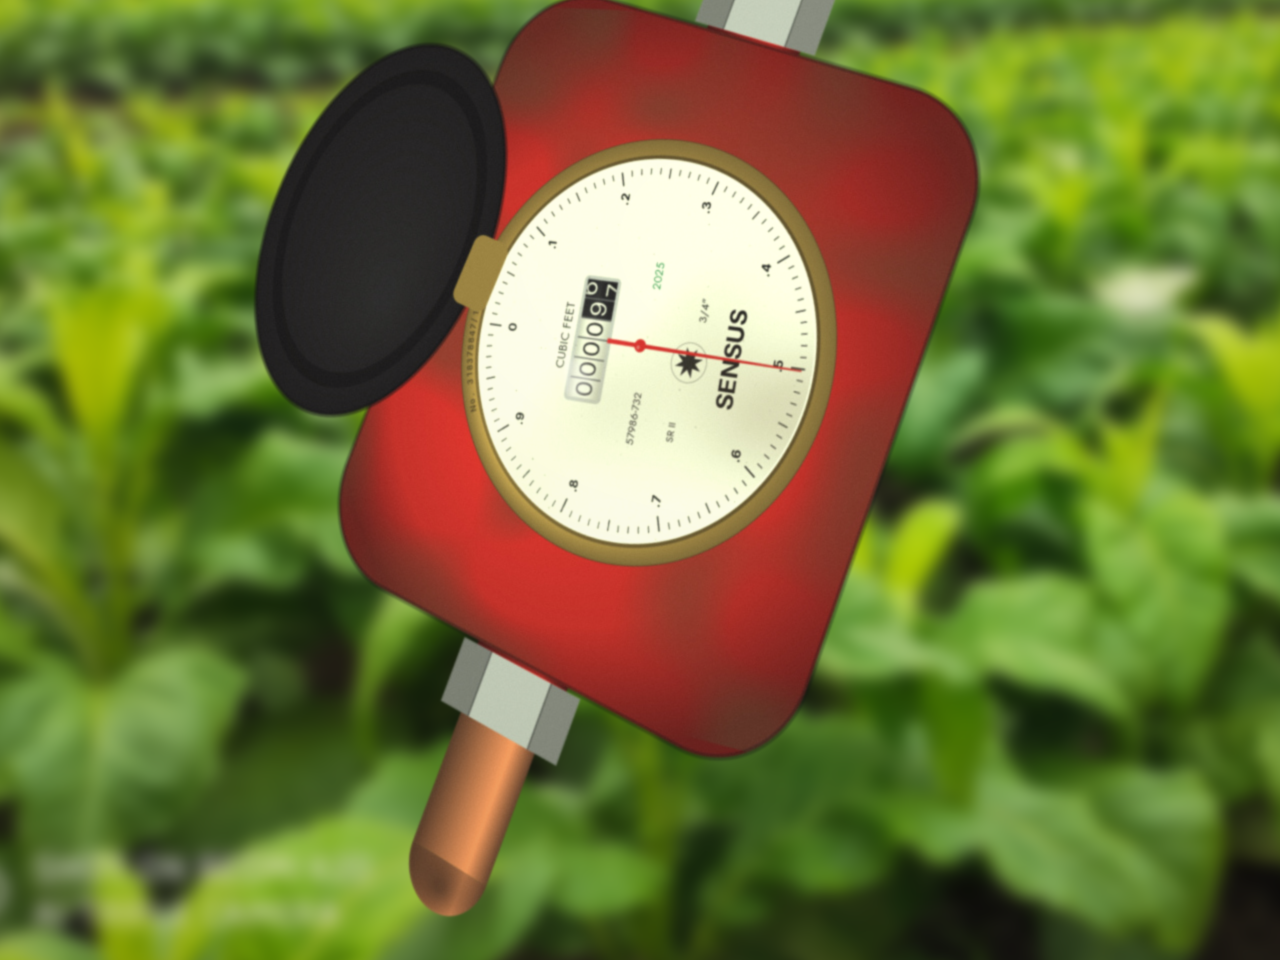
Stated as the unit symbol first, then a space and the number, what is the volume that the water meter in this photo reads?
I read ft³ 96.50
